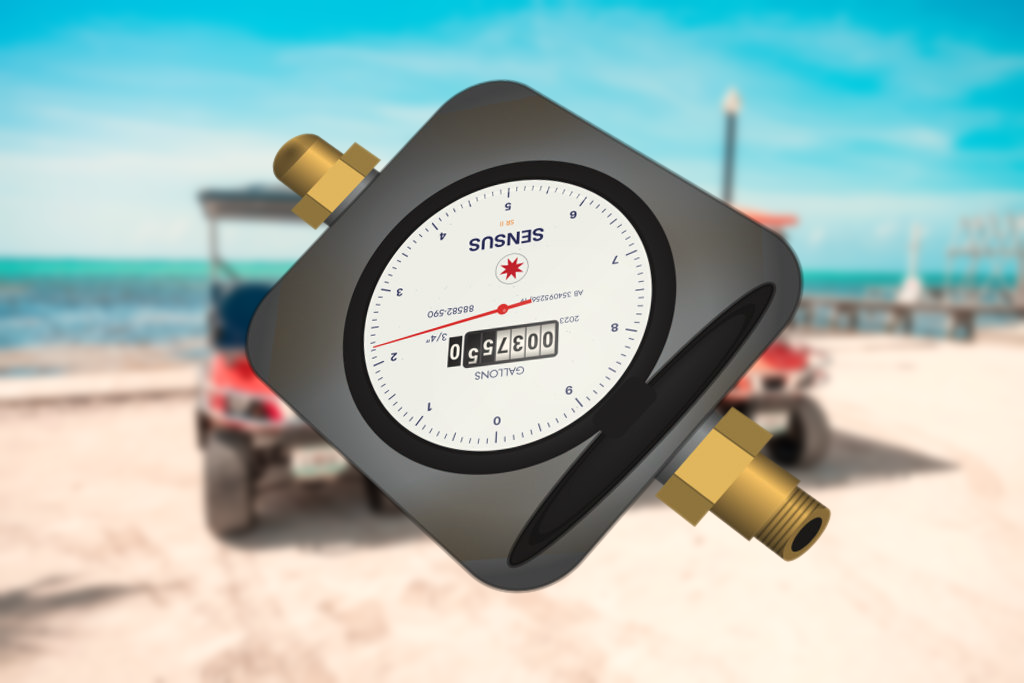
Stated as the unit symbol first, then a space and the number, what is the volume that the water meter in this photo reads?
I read gal 37552.2
